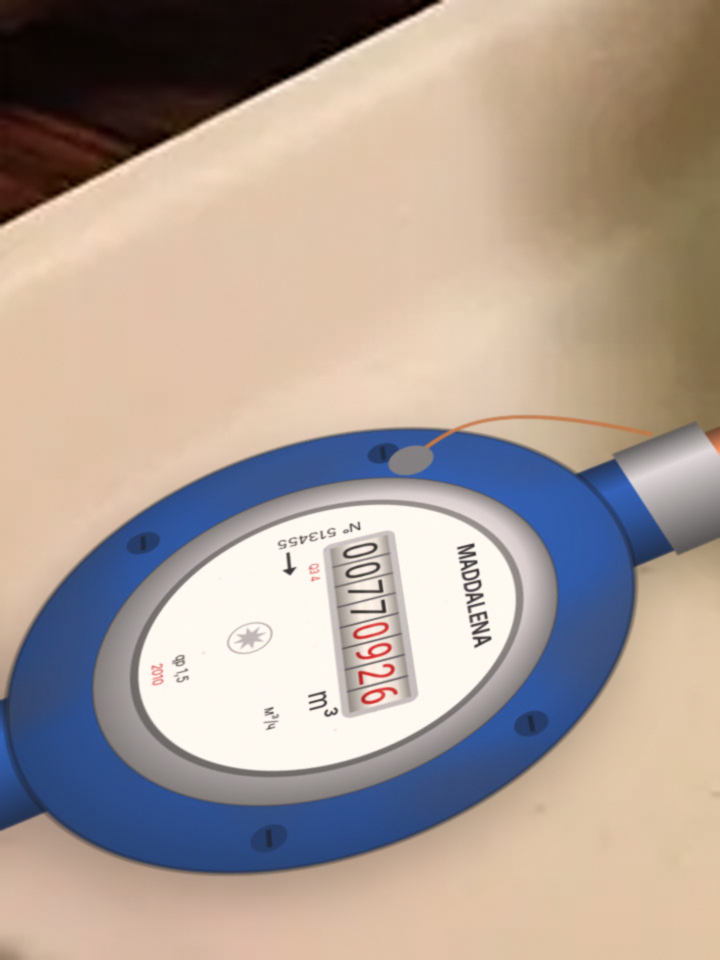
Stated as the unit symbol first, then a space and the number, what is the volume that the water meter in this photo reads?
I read m³ 77.0926
